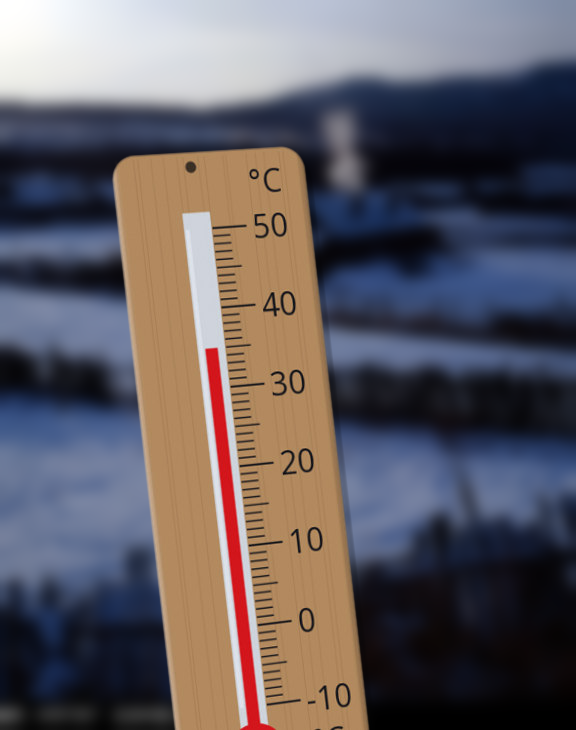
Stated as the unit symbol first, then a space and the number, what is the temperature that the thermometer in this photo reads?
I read °C 35
